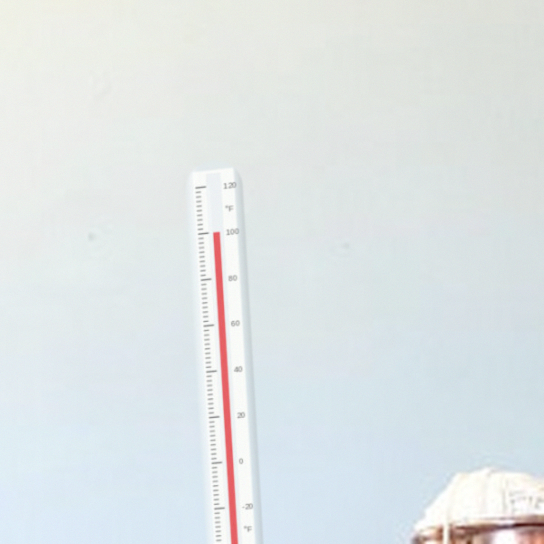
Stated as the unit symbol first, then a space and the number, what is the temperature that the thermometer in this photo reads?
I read °F 100
